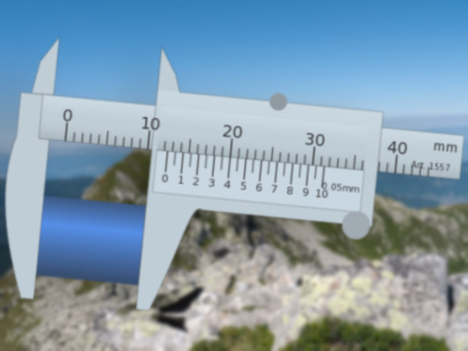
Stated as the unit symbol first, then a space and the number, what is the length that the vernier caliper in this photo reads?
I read mm 12.4
